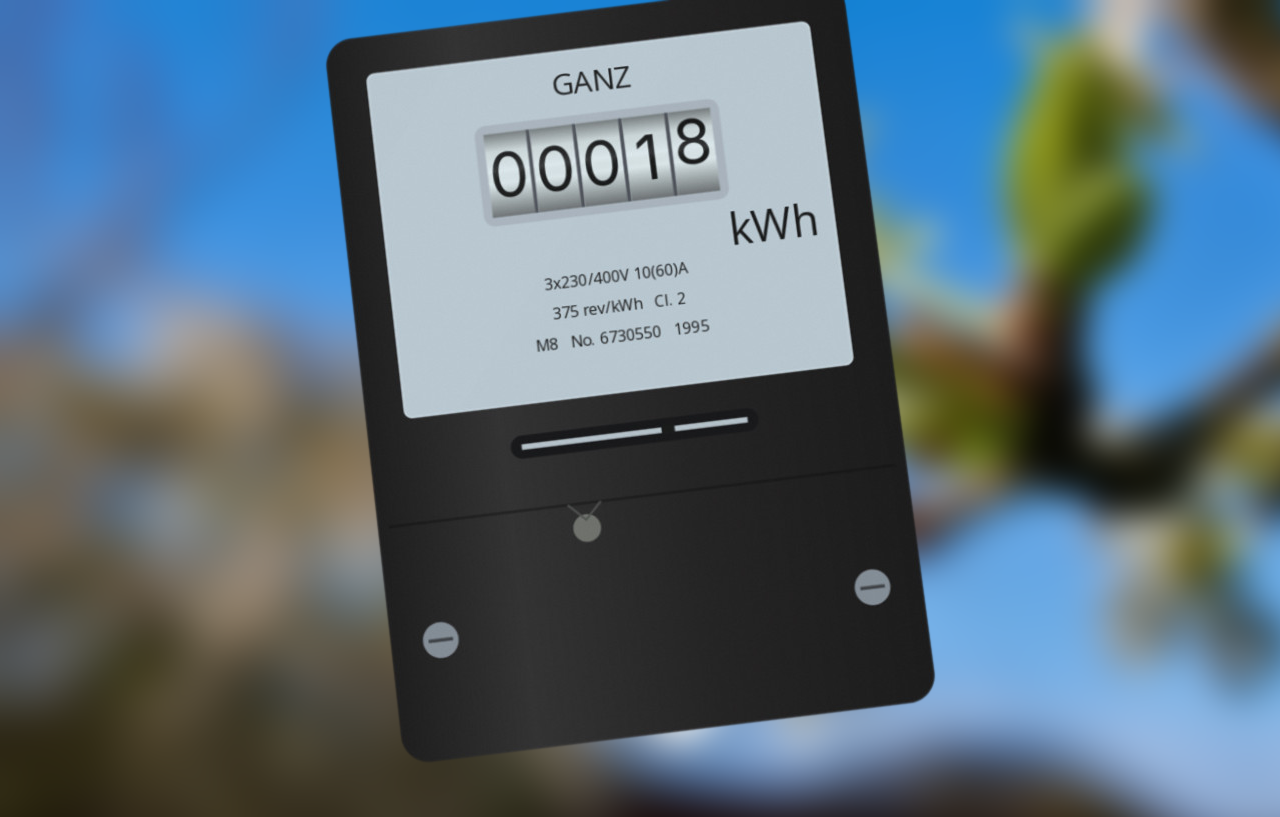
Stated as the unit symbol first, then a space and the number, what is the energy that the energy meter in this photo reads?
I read kWh 18
